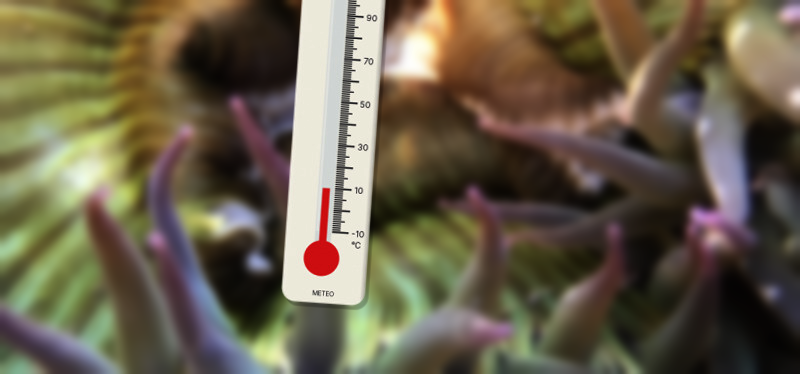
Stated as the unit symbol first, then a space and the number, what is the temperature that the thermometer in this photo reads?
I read °C 10
